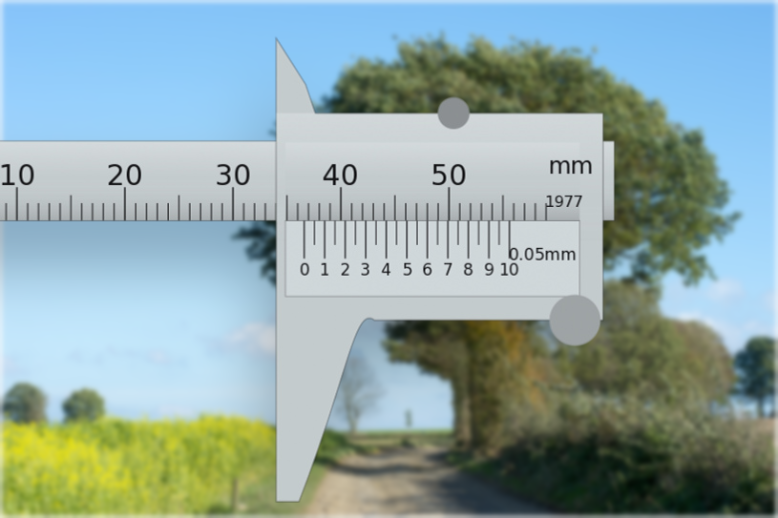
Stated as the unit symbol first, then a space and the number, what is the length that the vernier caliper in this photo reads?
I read mm 36.6
